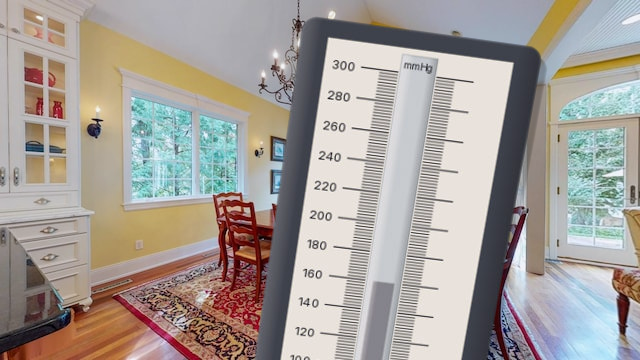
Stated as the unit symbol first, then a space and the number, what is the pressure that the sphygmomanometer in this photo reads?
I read mmHg 160
